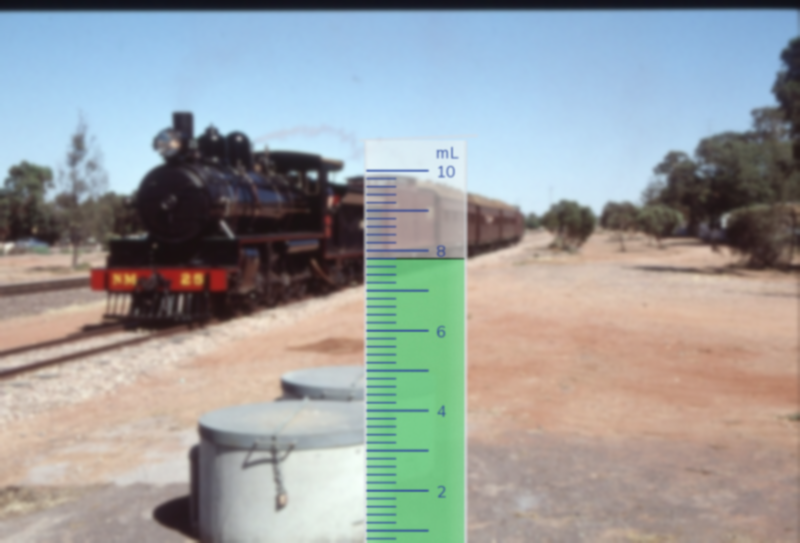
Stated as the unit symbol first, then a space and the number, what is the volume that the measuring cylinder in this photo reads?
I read mL 7.8
